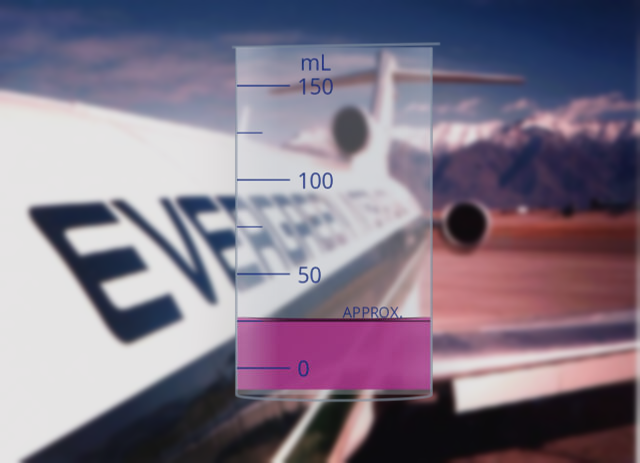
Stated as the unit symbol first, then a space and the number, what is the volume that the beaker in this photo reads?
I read mL 25
